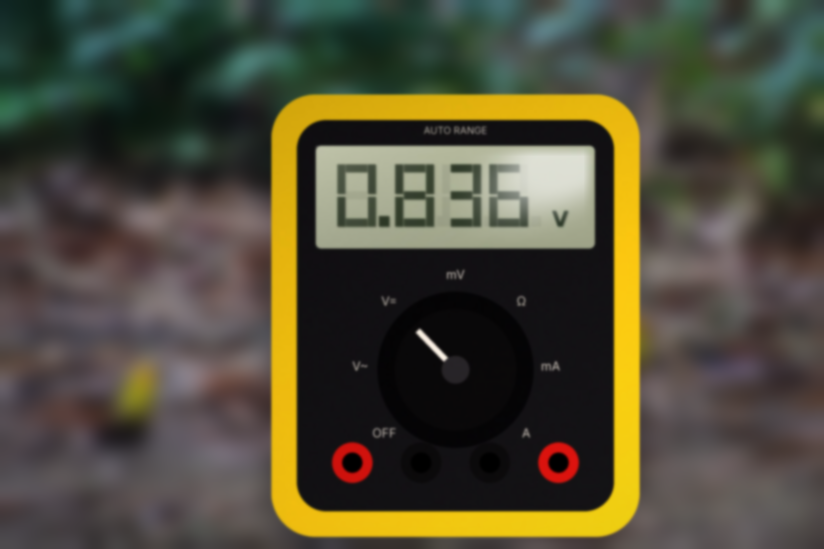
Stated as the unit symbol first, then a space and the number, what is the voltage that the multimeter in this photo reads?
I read V 0.836
